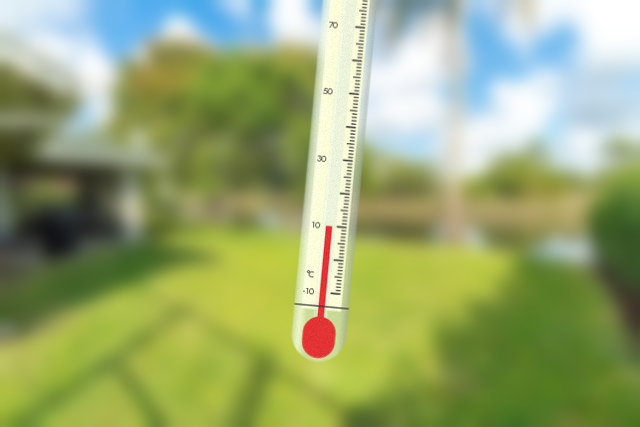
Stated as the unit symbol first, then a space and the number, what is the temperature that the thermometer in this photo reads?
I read °C 10
